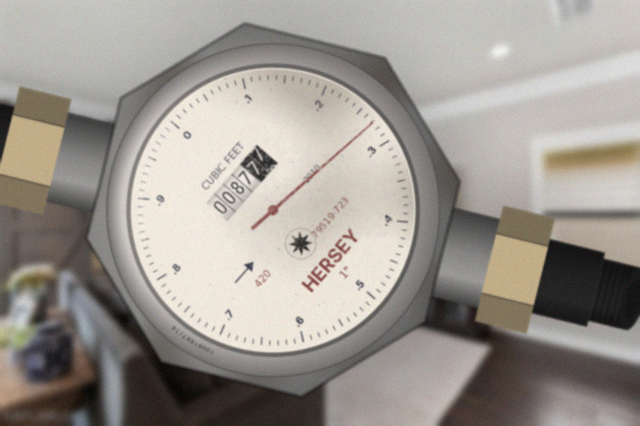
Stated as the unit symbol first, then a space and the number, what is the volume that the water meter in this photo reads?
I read ft³ 8777.27
